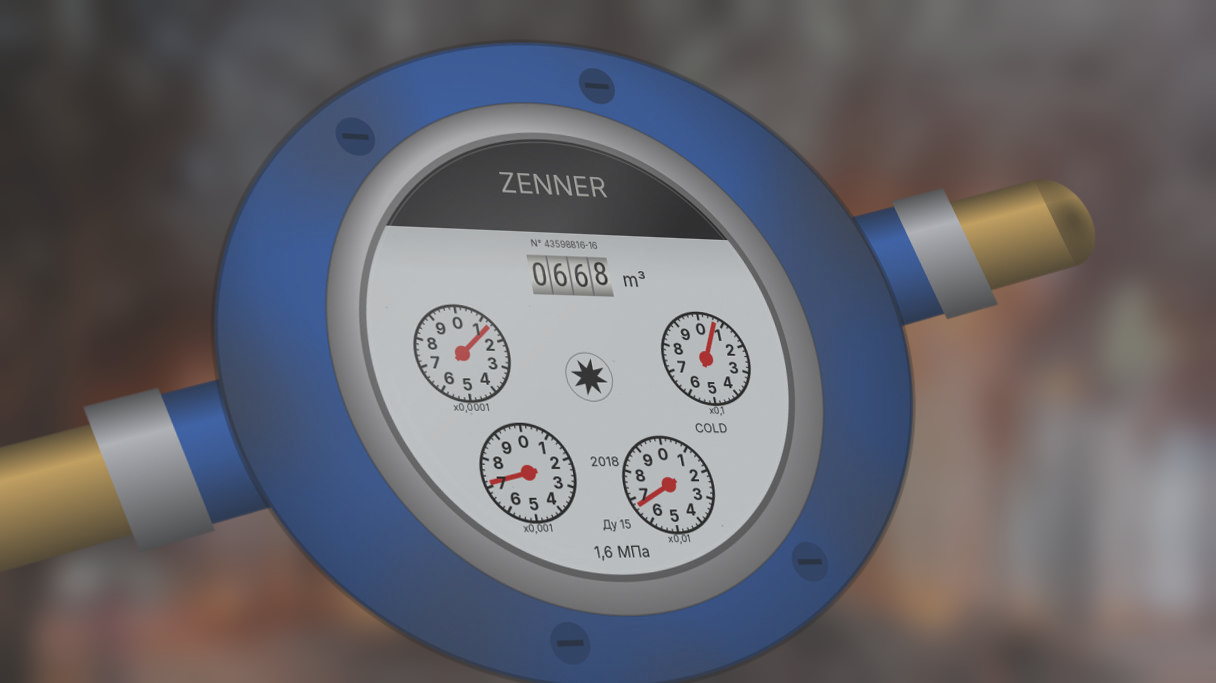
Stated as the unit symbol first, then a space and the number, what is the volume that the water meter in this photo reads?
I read m³ 668.0671
